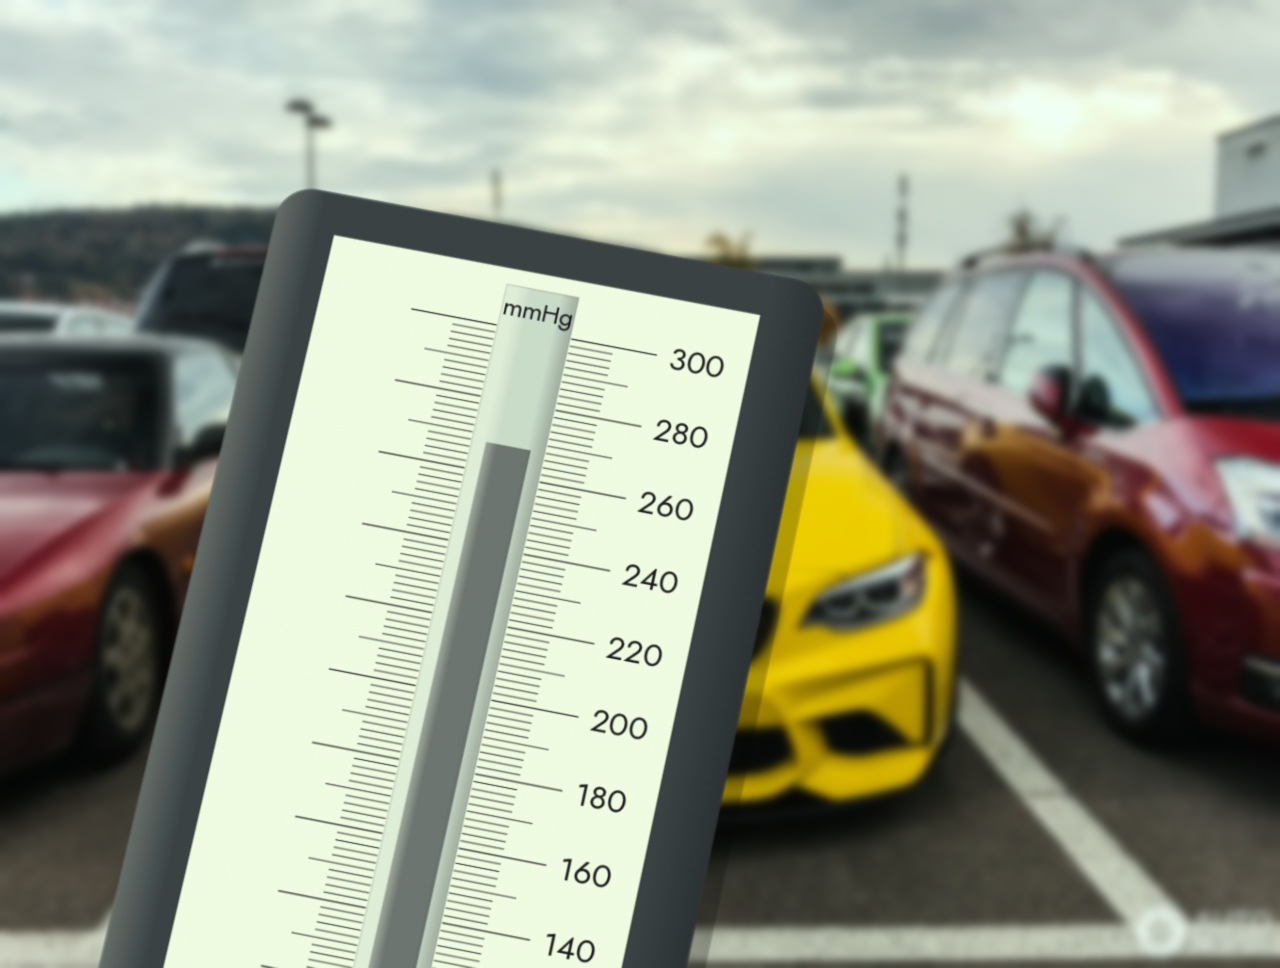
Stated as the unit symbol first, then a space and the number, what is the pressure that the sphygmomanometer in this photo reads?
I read mmHg 268
